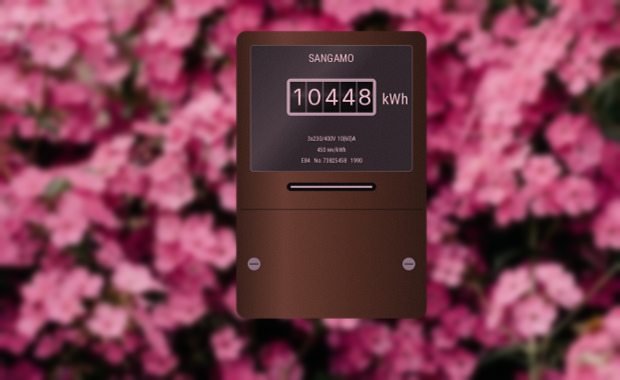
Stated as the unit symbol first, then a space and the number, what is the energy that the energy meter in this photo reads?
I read kWh 10448
